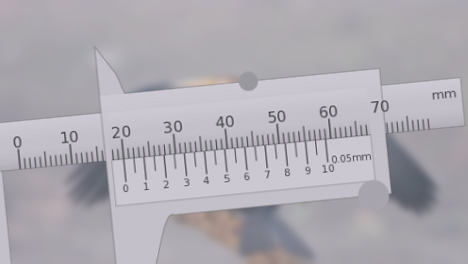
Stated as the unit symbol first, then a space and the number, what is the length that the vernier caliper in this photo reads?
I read mm 20.0
